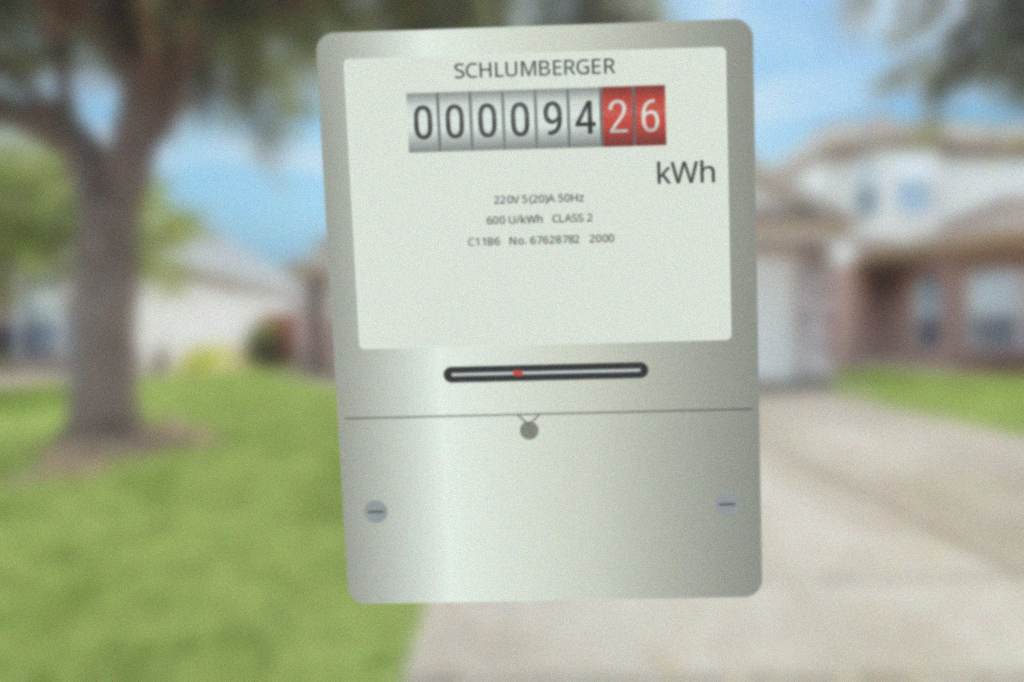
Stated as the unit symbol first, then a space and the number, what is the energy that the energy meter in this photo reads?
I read kWh 94.26
